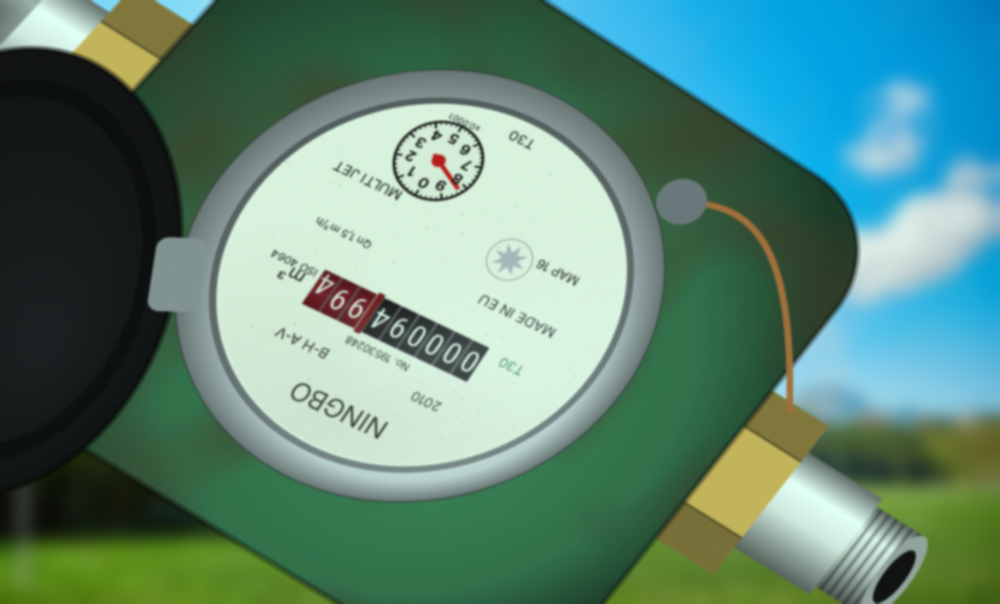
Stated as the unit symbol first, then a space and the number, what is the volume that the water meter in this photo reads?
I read m³ 94.9938
